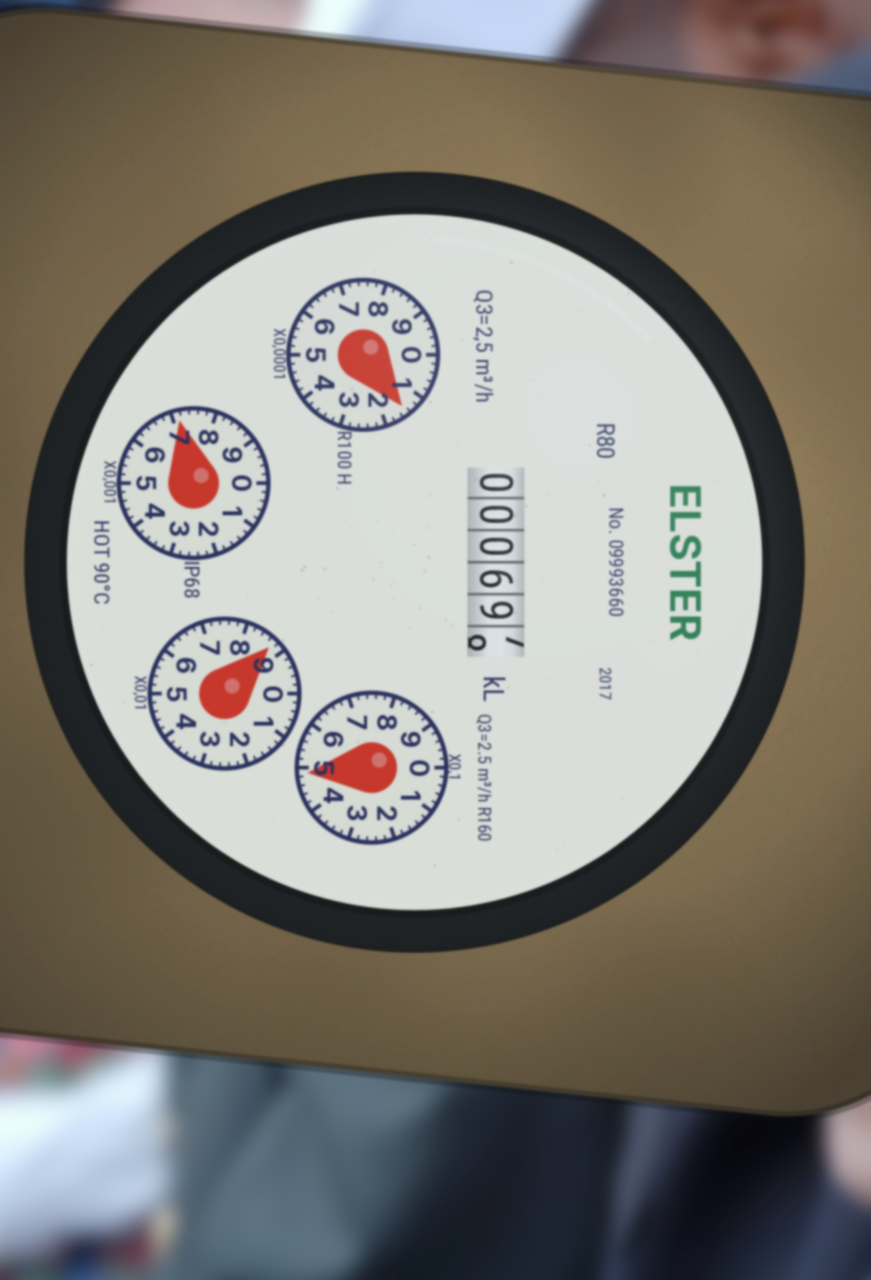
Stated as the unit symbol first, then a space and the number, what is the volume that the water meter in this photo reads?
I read kL 697.4871
